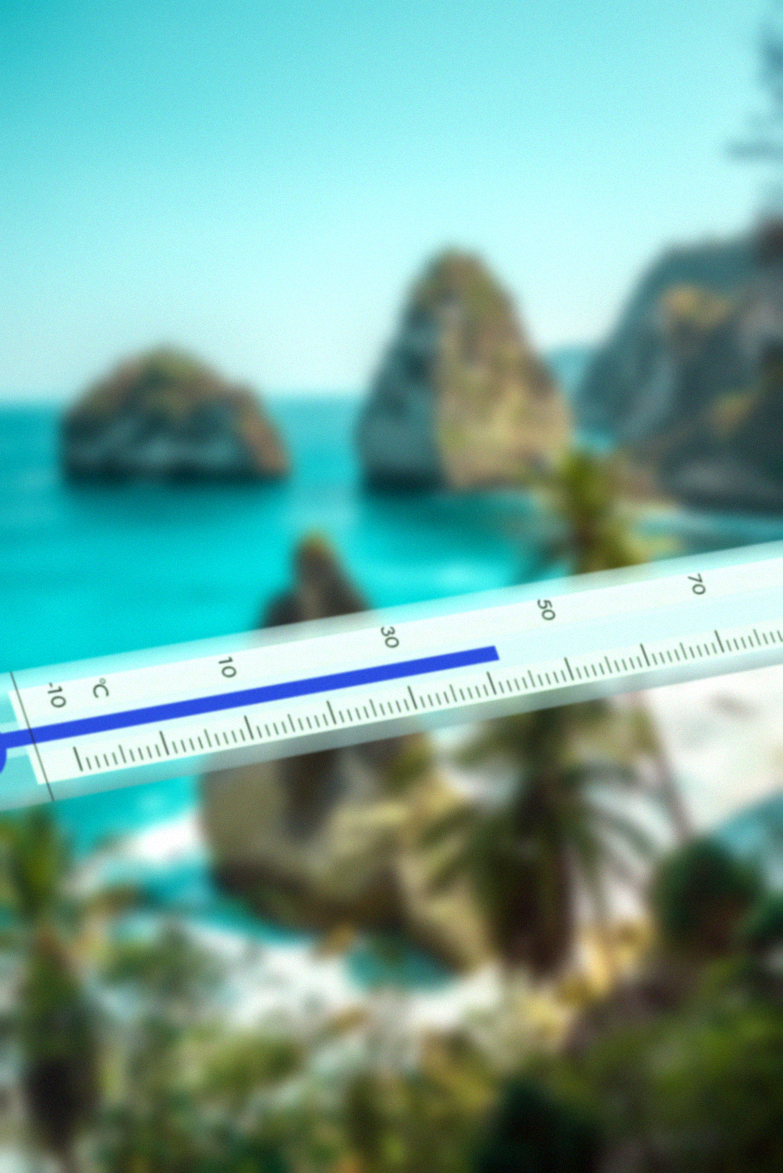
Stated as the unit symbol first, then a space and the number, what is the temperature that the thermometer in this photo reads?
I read °C 42
